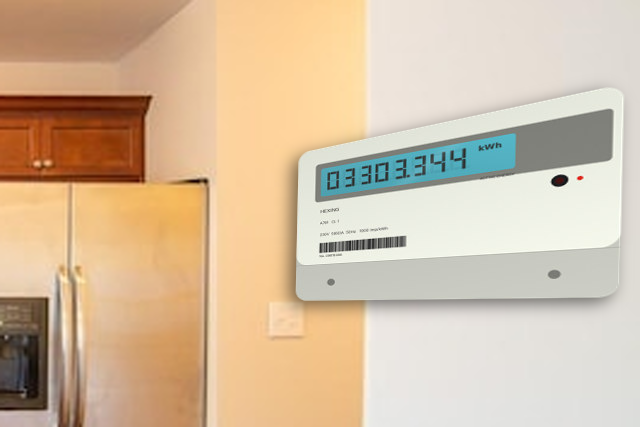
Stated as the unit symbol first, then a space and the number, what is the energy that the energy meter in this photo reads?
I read kWh 3303.344
